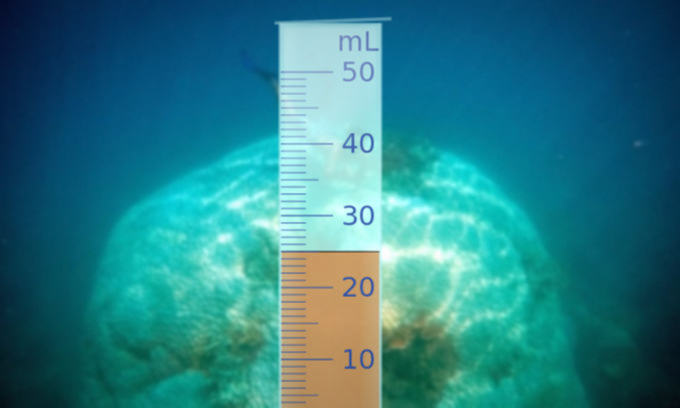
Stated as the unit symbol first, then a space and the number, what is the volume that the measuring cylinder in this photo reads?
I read mL 25
